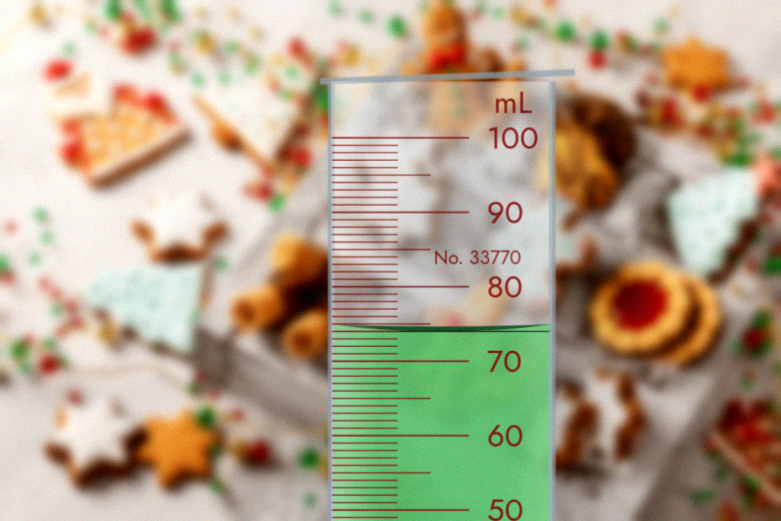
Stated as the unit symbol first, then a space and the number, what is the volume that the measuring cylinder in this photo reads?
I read mL 74
